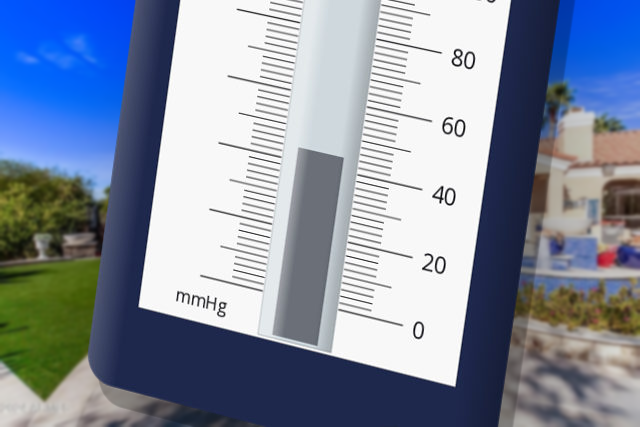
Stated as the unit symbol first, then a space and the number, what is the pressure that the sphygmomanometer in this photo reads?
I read mmHg 44
